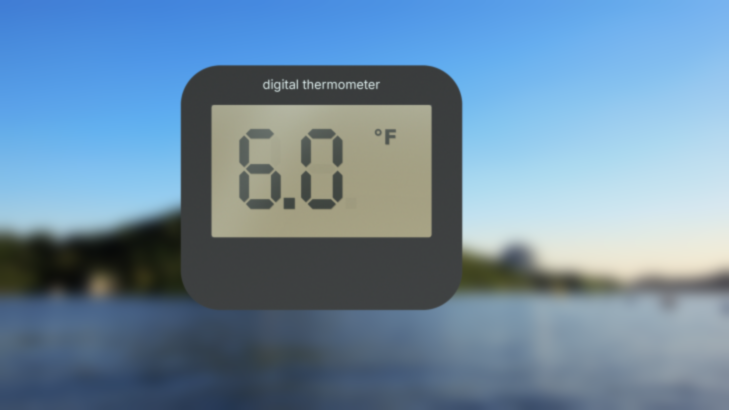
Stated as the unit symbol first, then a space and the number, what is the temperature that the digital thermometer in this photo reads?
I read °F 6.0
